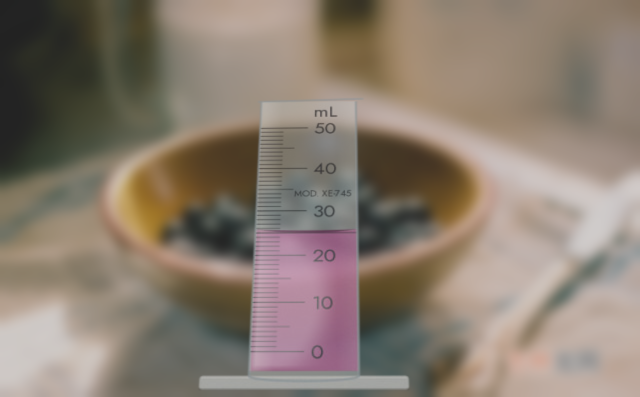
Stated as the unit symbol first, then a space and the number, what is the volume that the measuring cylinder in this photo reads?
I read mL 25
